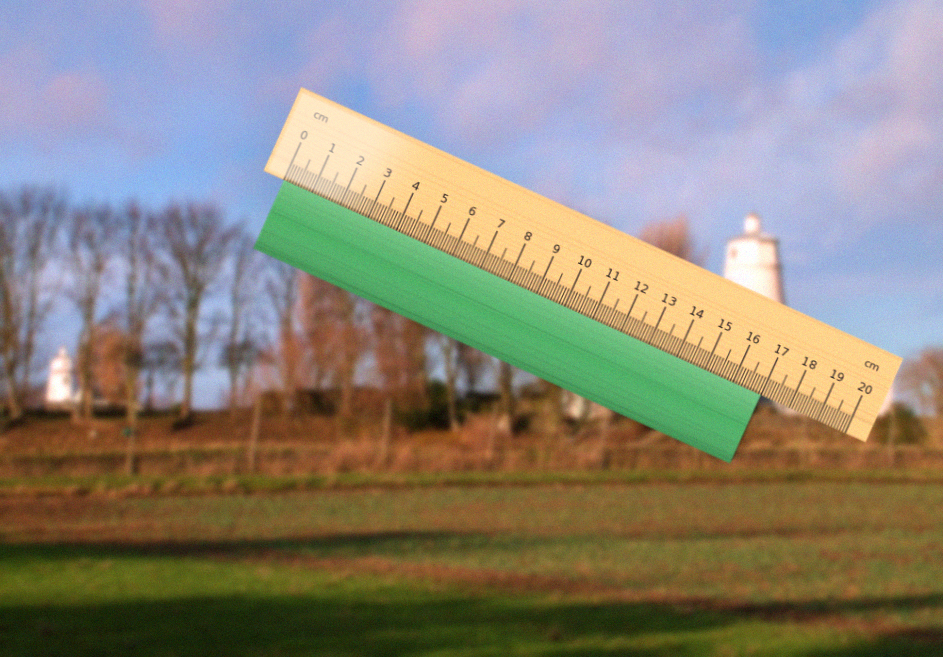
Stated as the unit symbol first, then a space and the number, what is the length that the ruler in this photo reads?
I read cm 17
